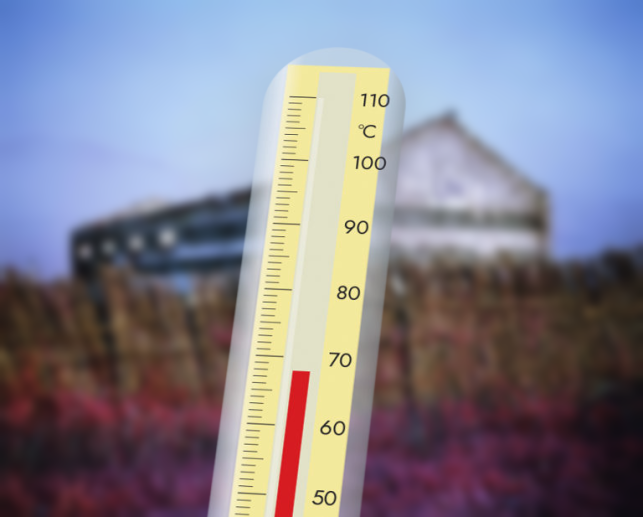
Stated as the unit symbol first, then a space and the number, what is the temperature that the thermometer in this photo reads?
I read °C 68
